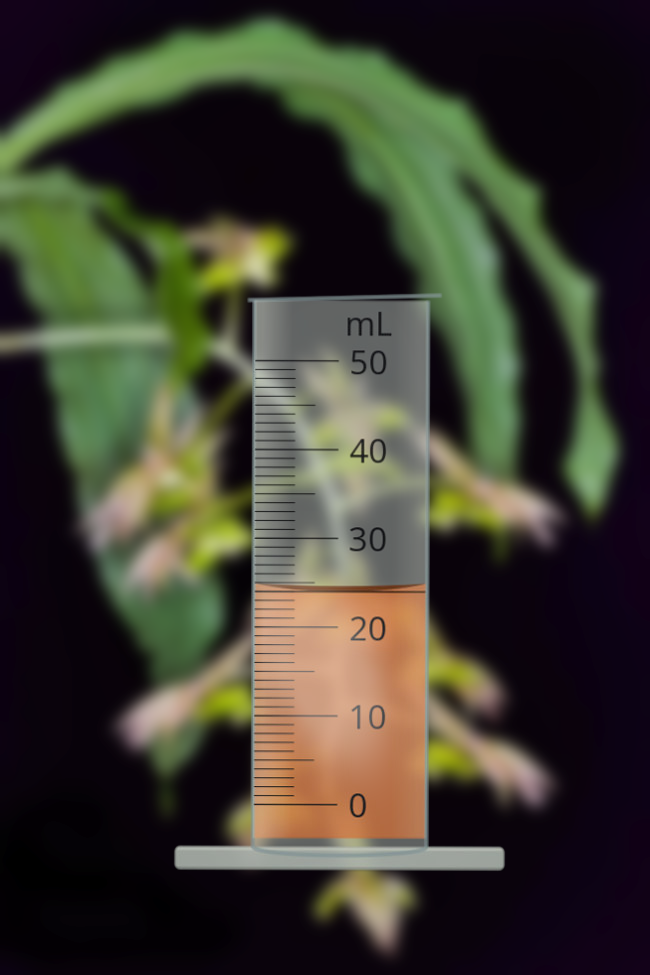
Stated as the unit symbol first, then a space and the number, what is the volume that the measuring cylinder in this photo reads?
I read mL 24
